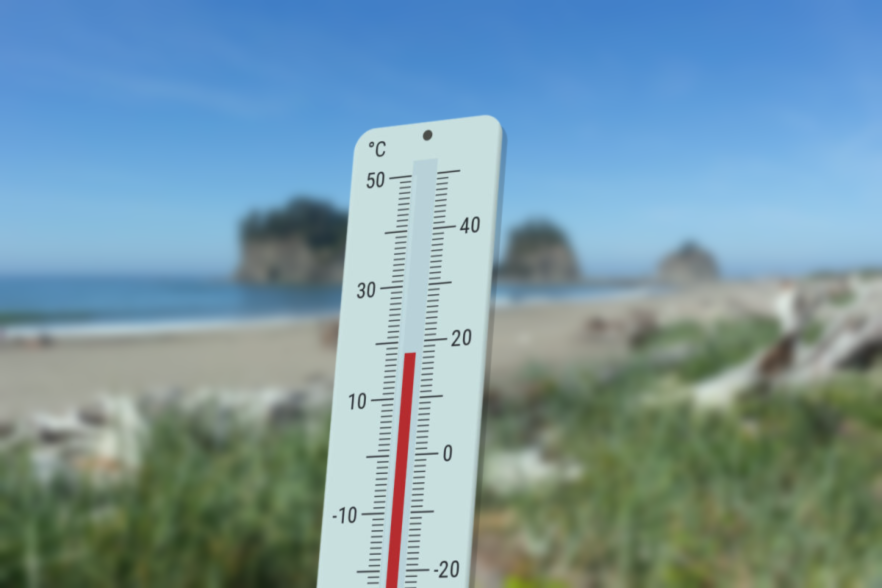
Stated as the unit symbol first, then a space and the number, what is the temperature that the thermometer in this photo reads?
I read °C 18
